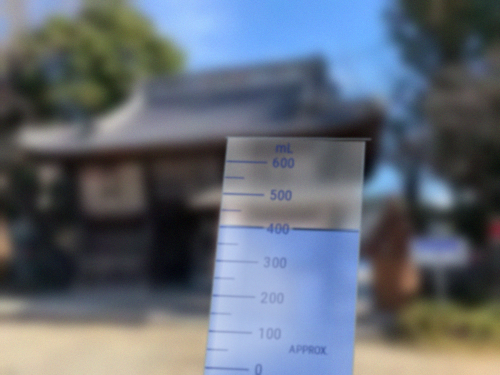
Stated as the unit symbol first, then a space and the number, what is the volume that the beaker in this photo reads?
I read mL 400
